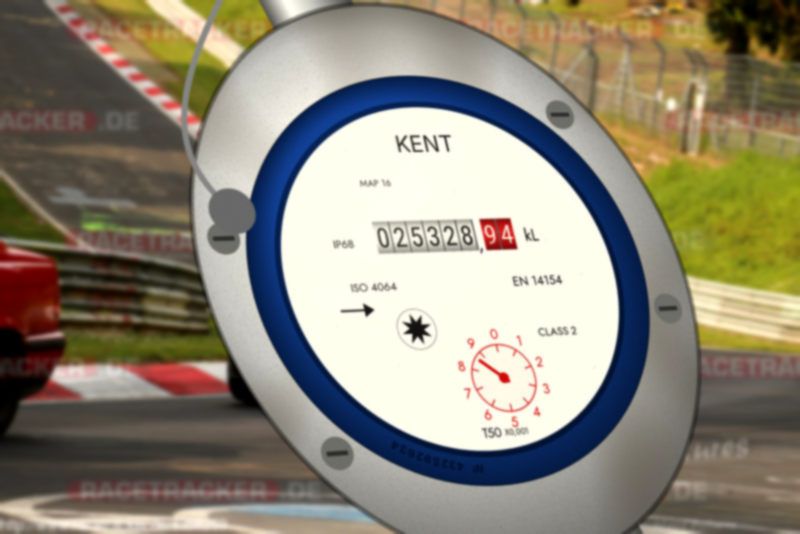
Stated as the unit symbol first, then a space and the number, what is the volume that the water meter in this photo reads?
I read kL 25328.948
